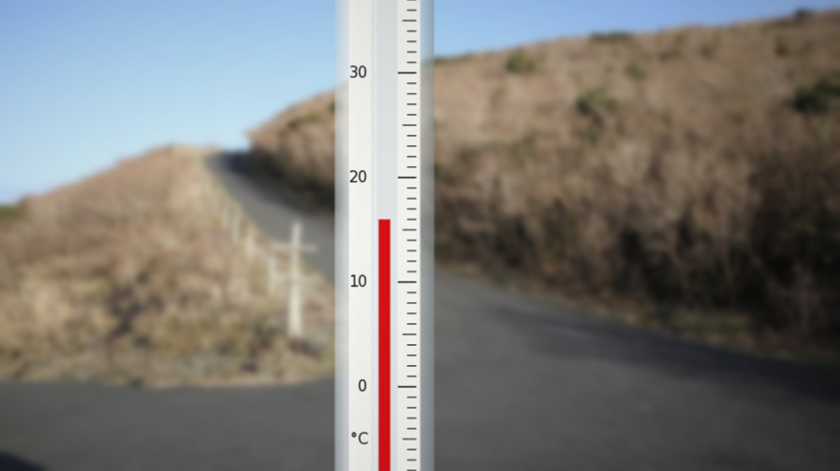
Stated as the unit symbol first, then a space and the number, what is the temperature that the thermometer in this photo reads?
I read °C 16
